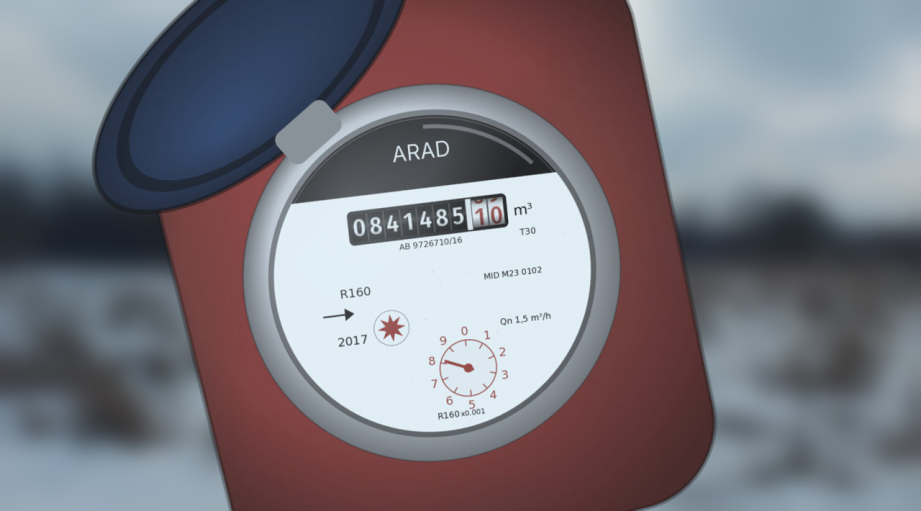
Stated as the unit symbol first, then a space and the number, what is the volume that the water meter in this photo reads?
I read m³ 841485.098
